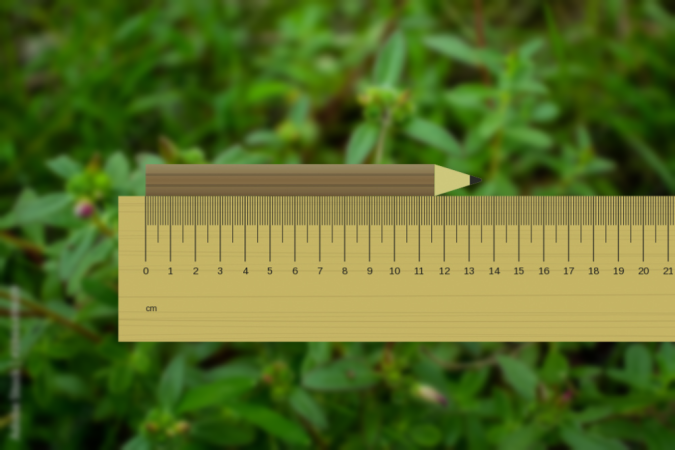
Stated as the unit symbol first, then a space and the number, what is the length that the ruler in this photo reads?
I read cm 13.5
